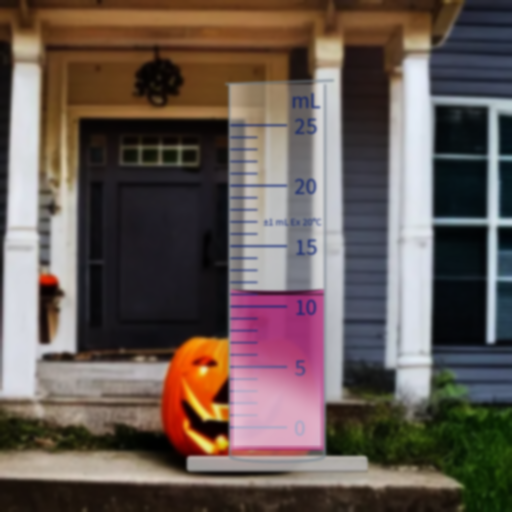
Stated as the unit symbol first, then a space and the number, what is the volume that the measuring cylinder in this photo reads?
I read mL 11
